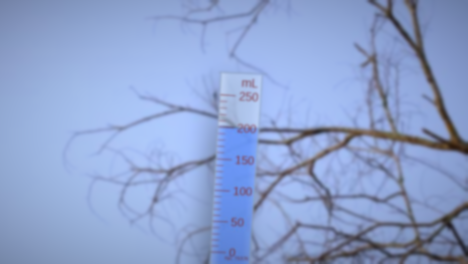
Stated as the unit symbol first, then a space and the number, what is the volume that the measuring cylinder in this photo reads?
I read mL 200
